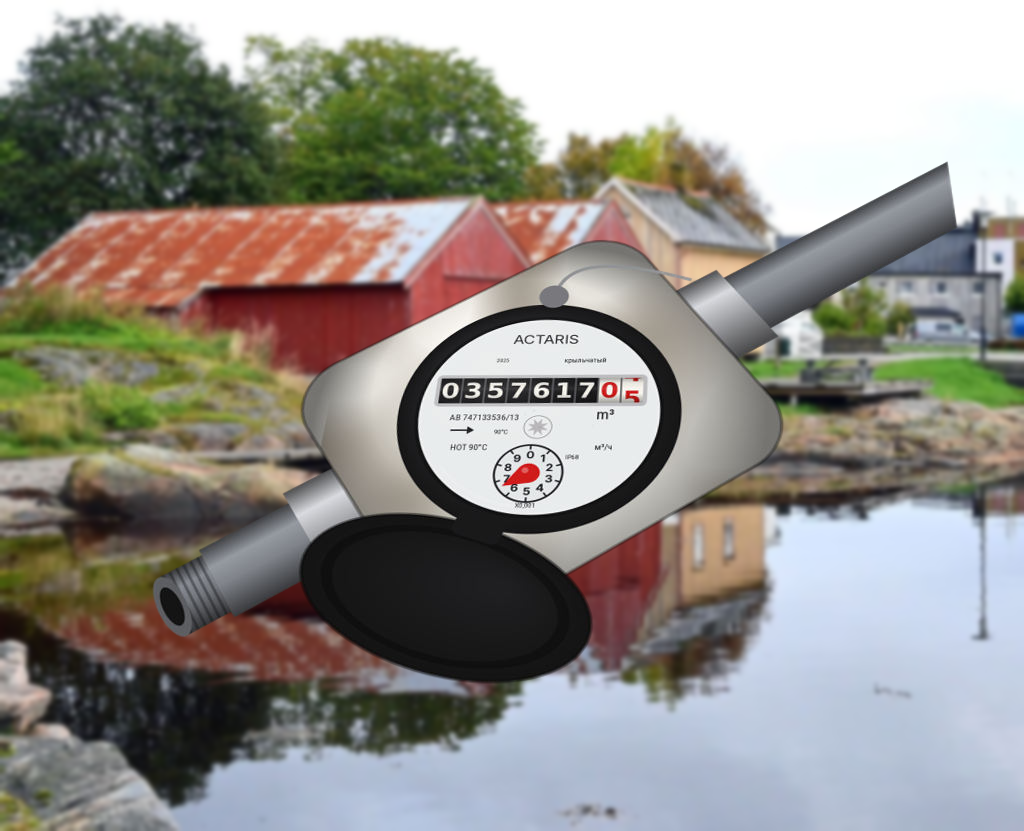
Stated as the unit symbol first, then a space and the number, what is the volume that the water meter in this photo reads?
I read m³ 357617.046
